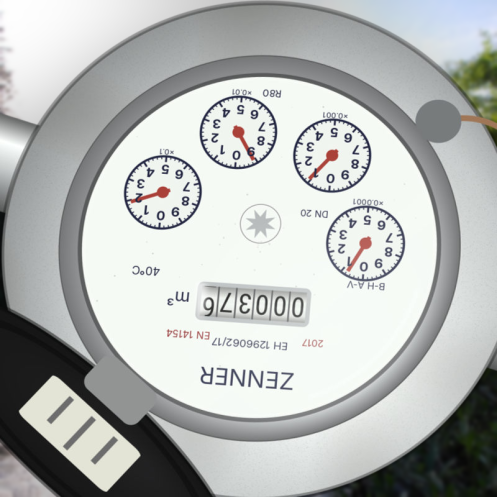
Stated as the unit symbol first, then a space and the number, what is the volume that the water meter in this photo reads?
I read m³ 376.1910
